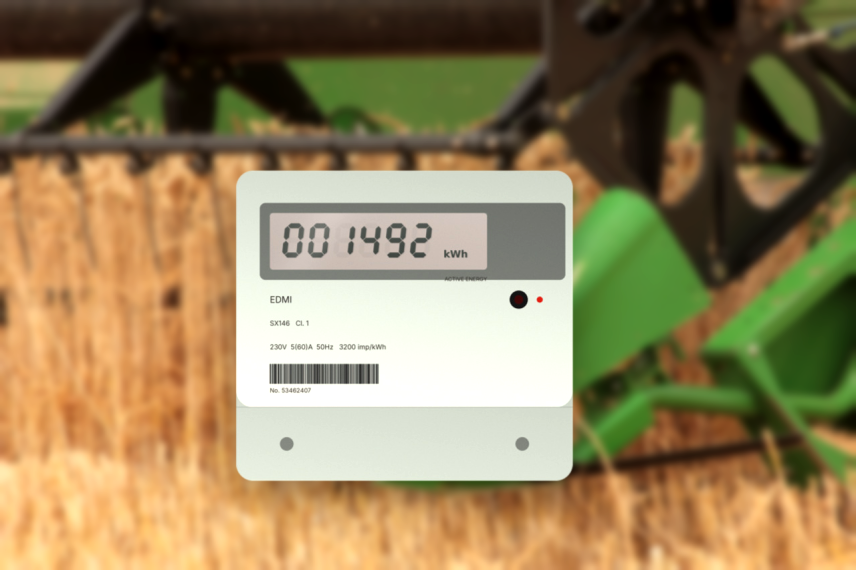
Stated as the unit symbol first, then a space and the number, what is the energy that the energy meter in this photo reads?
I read kWh 1492
